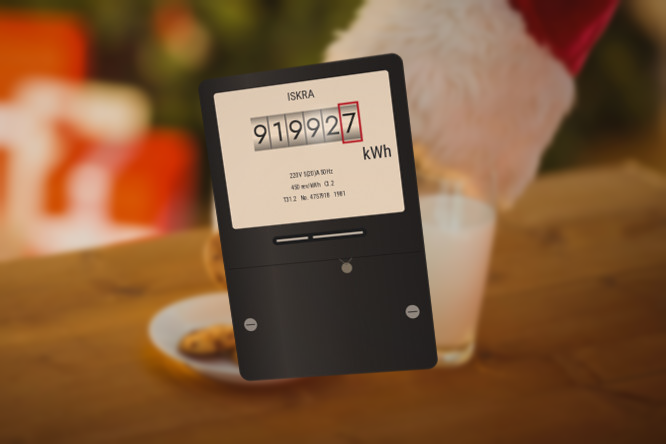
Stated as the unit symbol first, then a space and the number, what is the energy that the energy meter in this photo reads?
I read kWh 91992.7
